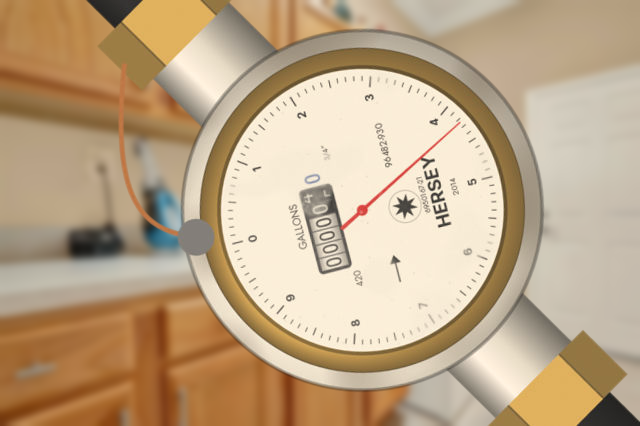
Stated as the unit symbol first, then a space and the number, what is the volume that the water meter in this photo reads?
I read gal 44.2
